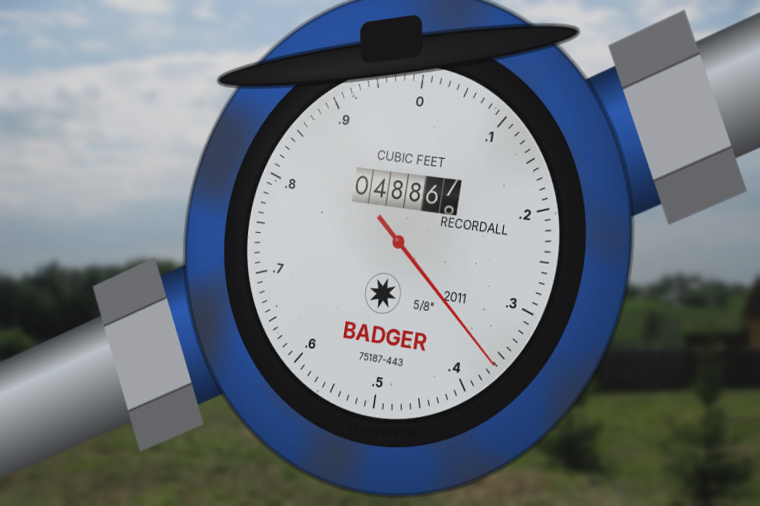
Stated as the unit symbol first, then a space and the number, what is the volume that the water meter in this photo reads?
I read ft³ 48867.36
